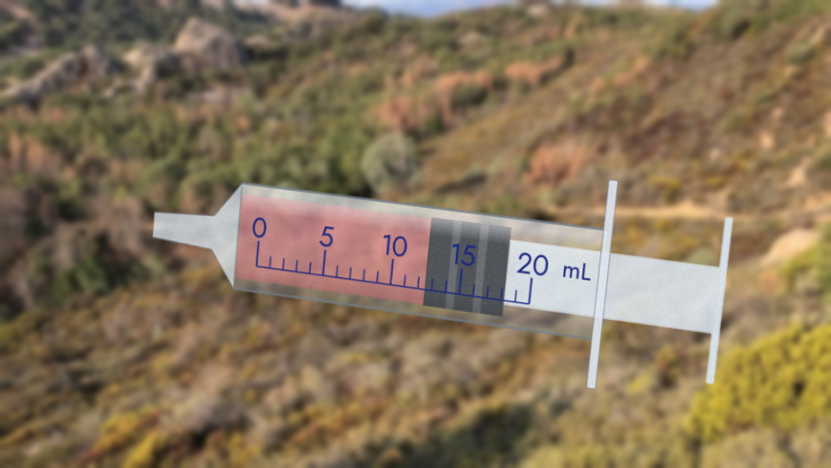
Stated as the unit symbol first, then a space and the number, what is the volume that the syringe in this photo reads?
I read mL 12.5
